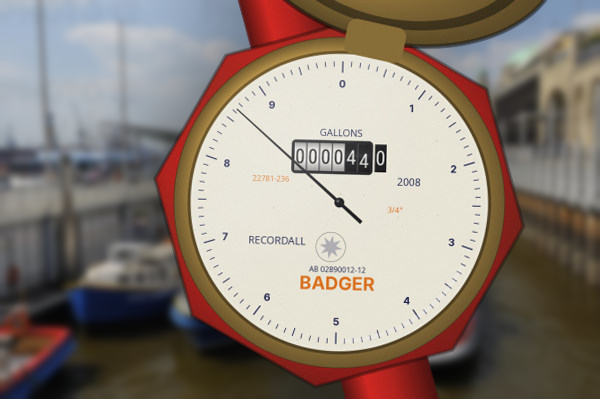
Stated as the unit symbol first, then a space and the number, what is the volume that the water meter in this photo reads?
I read gal 438.6
